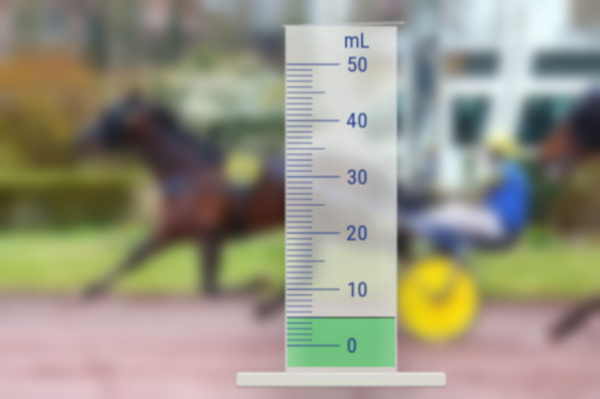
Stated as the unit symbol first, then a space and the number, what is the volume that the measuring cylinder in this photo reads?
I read mL 5
